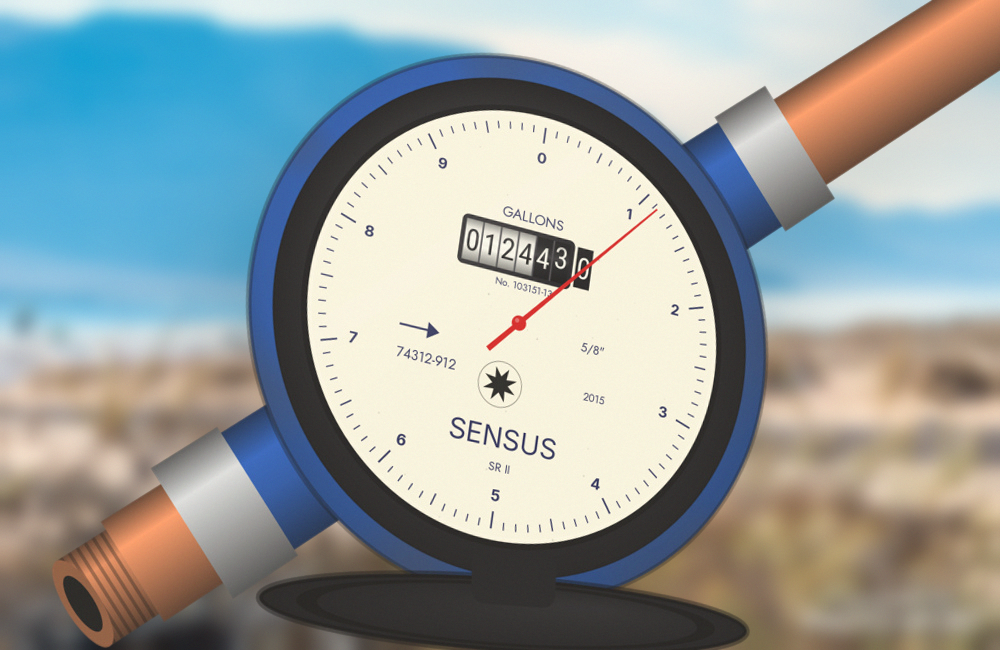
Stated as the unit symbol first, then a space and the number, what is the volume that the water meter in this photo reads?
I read gal 124431.1
